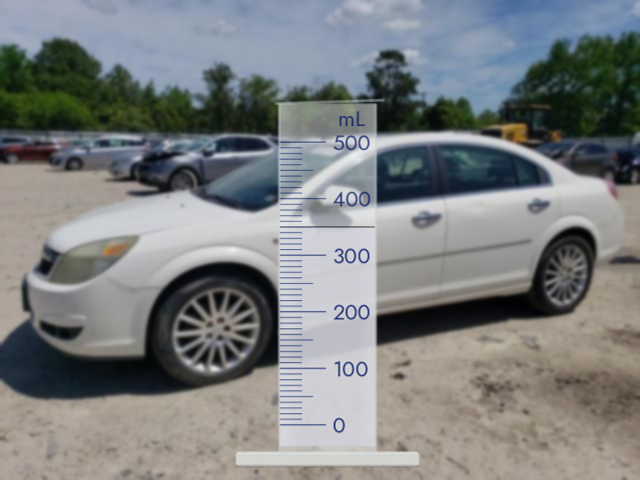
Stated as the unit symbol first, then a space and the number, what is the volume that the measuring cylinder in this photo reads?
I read mL 350
